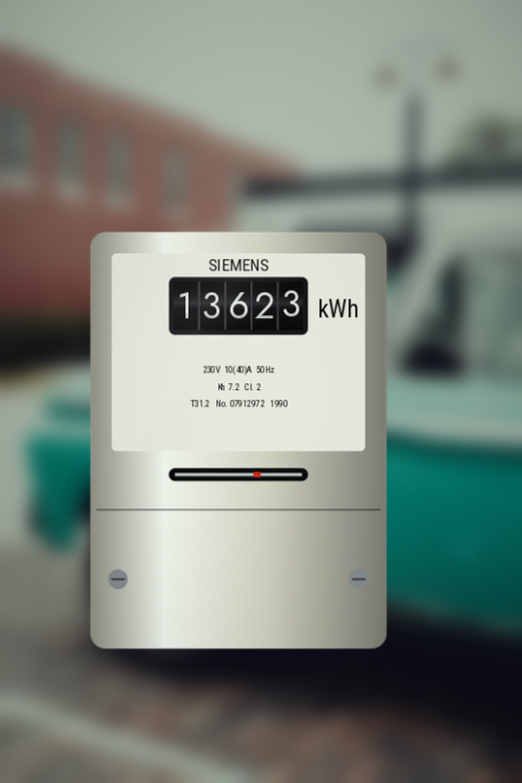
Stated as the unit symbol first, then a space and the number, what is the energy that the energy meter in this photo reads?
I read kWh 13623
